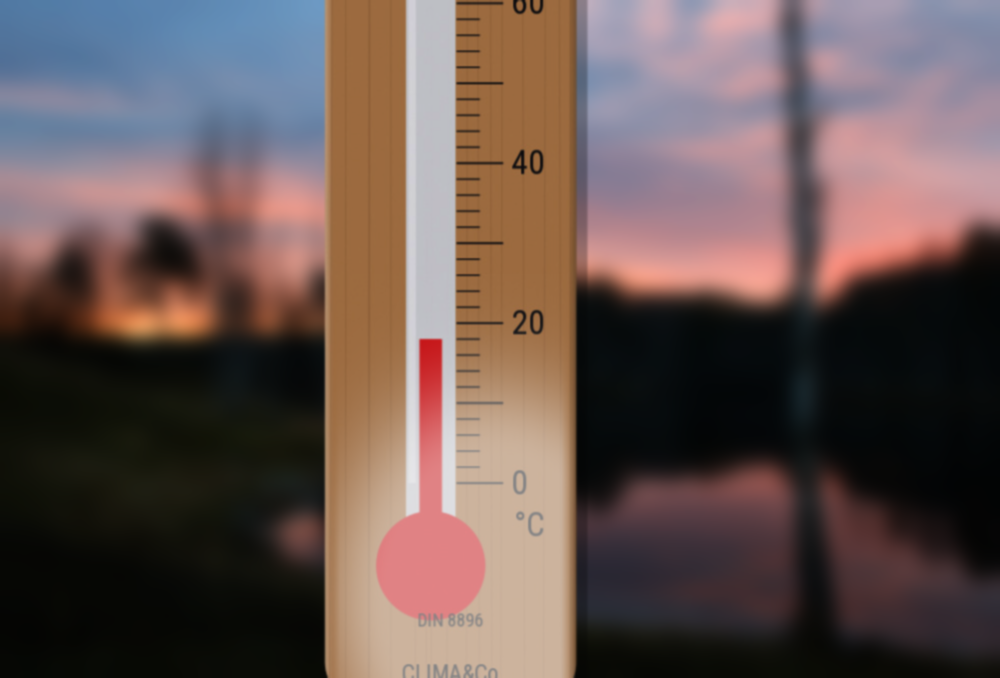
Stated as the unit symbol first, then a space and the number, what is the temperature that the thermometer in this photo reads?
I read °C 18
